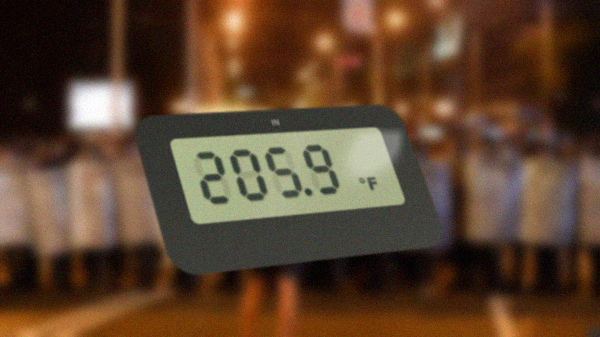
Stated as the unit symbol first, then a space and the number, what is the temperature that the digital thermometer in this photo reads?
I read °F 205.9
